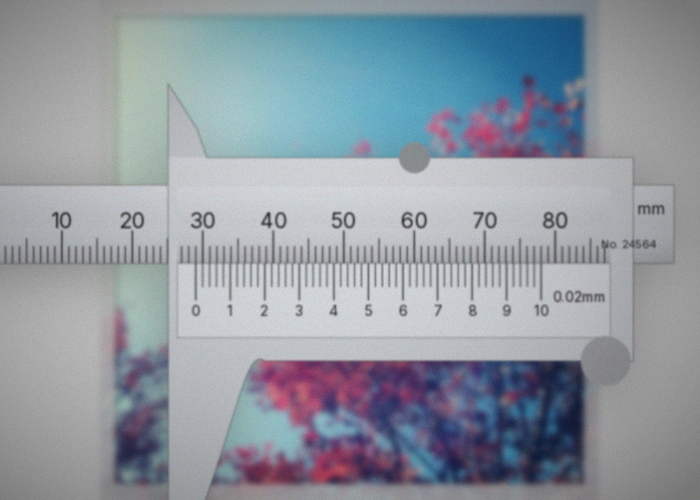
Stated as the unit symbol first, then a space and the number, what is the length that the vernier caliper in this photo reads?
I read mm 29.0
